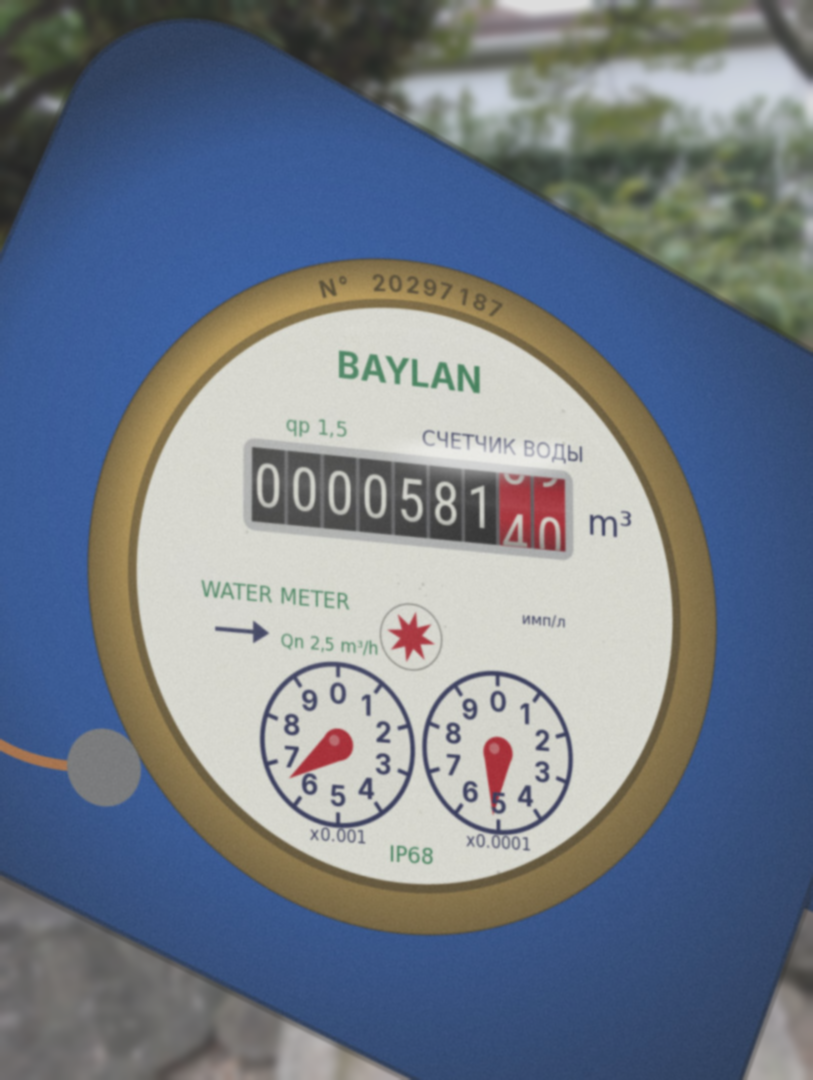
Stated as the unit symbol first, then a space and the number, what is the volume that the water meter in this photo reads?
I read m³ 581.3965
